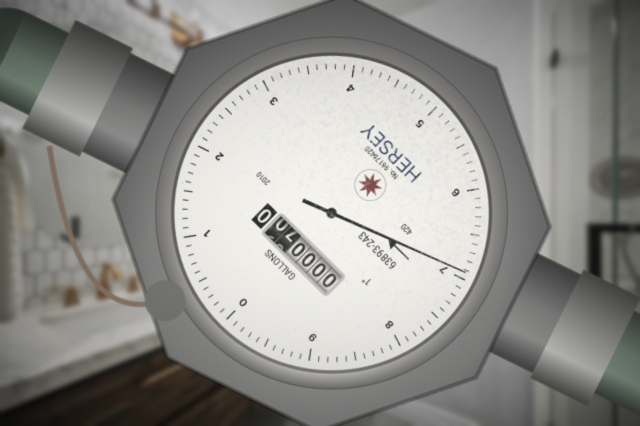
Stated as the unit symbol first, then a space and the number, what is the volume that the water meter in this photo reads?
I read gal 696.9
